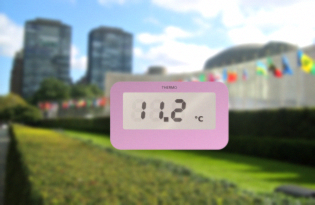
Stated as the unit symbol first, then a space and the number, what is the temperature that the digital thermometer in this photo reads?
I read °C 11.2
